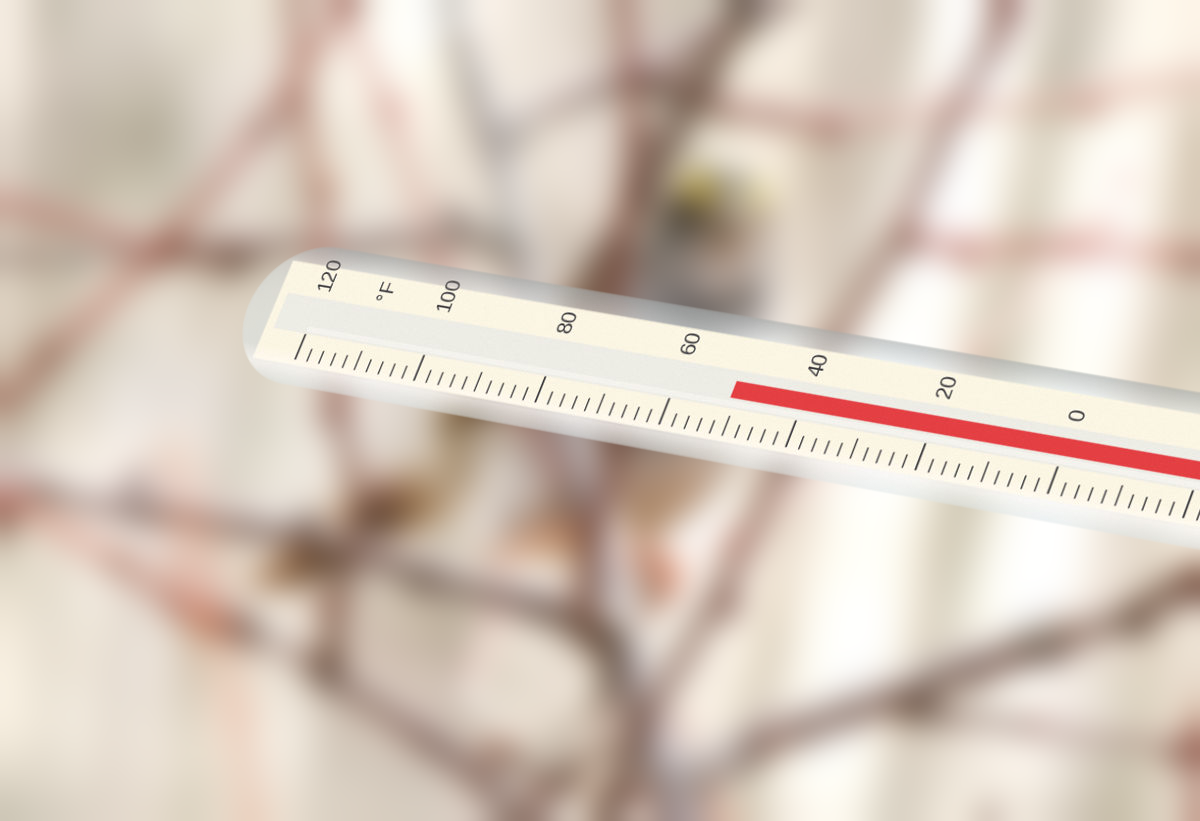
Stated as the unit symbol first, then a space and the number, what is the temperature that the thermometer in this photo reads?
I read °F 51
